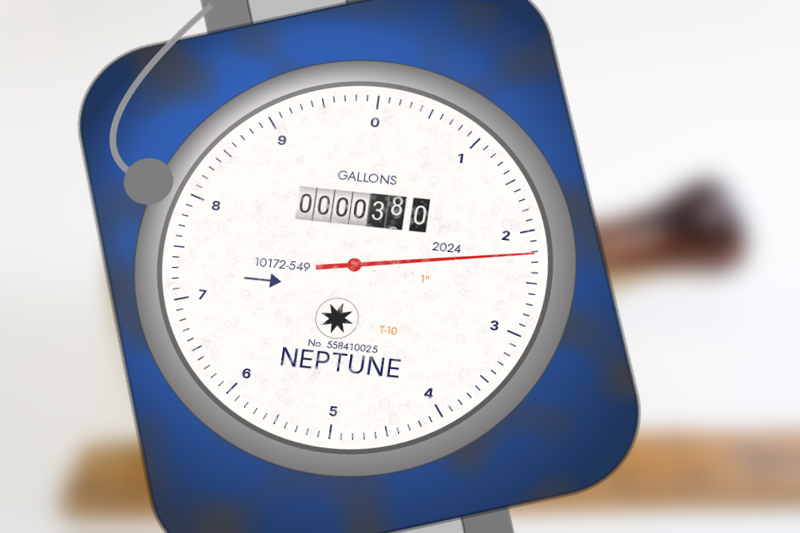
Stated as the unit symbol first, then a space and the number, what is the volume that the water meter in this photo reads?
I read gal 382.2
